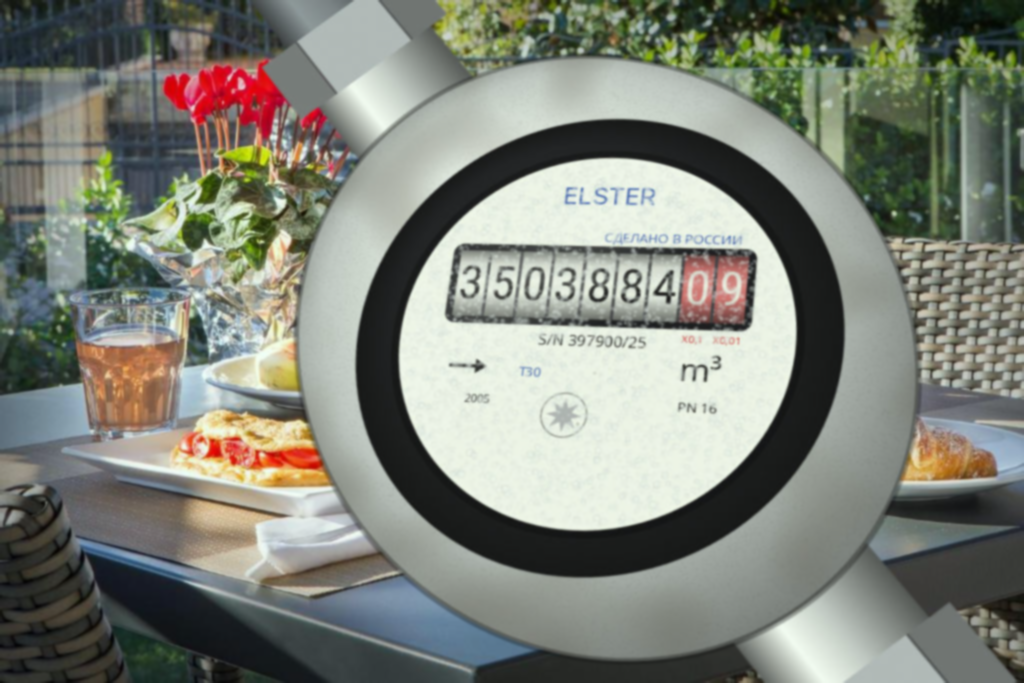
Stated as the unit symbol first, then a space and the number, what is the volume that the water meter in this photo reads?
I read m³ 3503884.09
